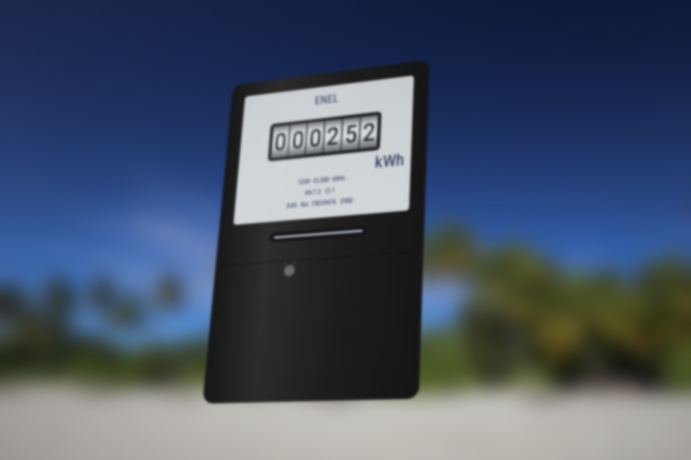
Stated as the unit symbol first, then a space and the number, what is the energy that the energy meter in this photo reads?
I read kWh 252
